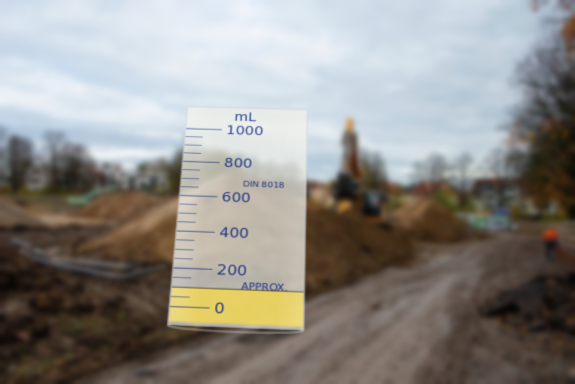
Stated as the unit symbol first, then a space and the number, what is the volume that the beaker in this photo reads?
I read mL 100
